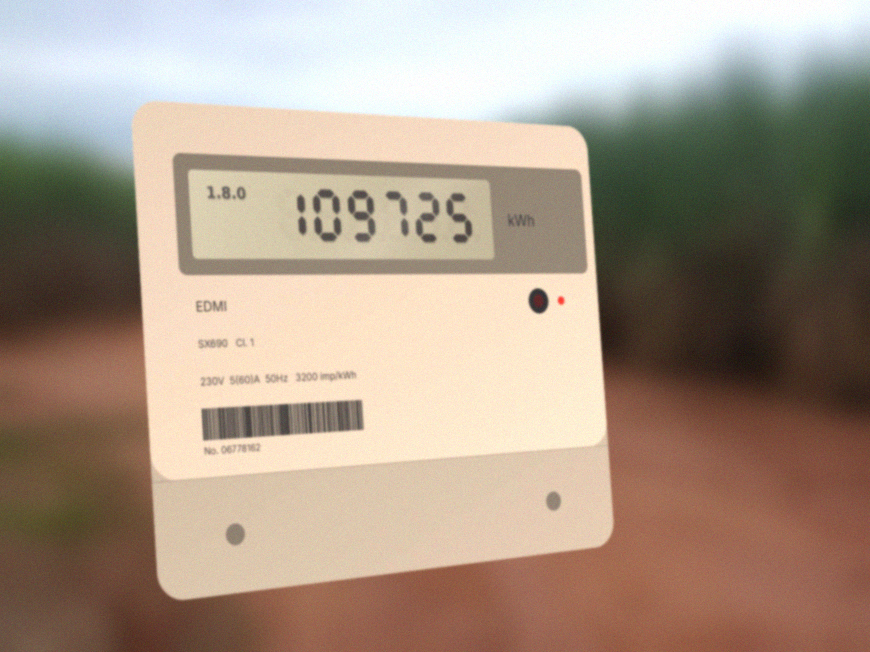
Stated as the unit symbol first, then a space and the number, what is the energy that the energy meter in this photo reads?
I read kWh 109725
